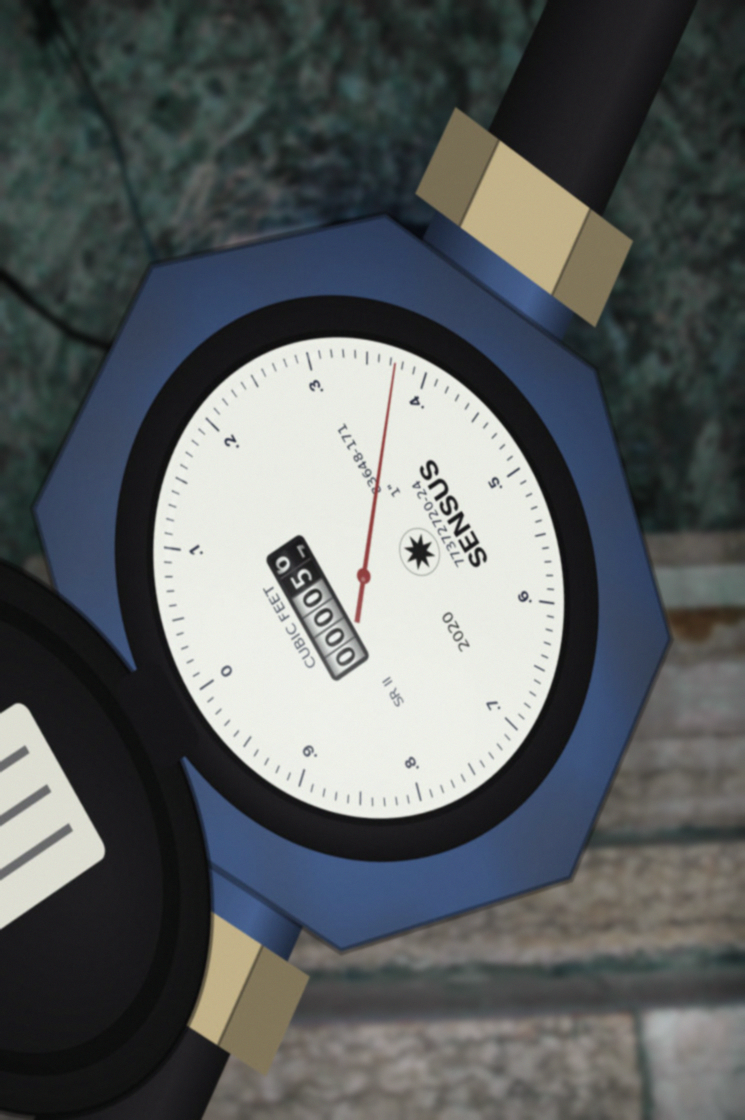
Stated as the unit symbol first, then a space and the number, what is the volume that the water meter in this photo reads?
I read ft³ 56.37
